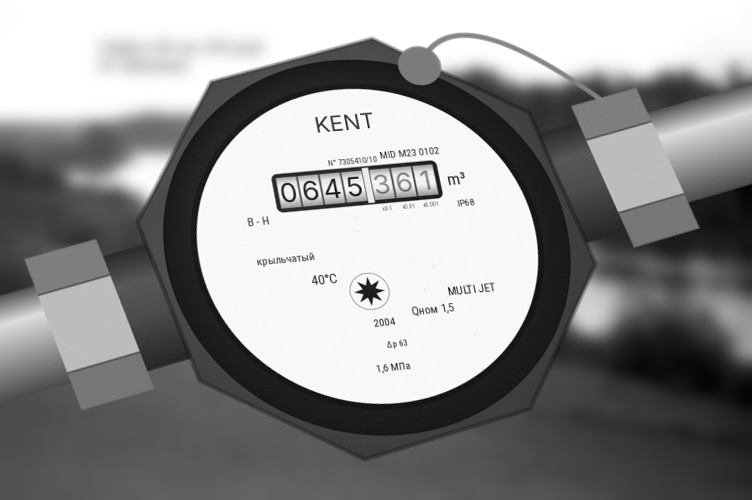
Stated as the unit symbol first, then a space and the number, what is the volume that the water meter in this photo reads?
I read m³ 645.361
